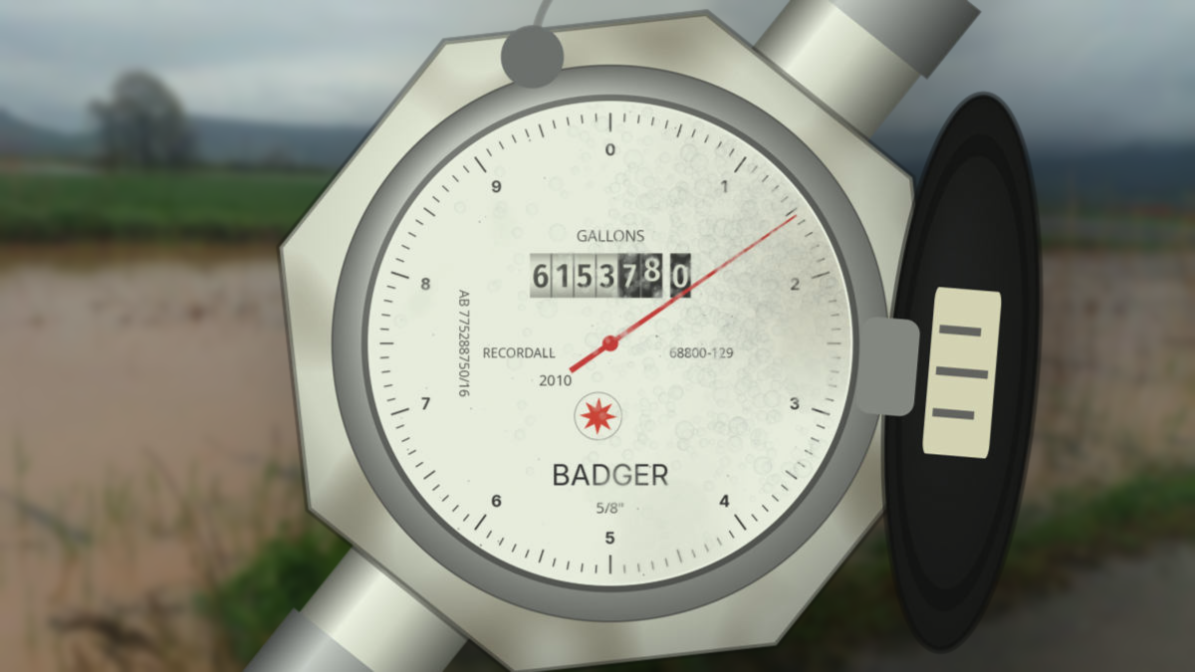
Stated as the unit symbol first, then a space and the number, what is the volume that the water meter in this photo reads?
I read gal 6153781.5
